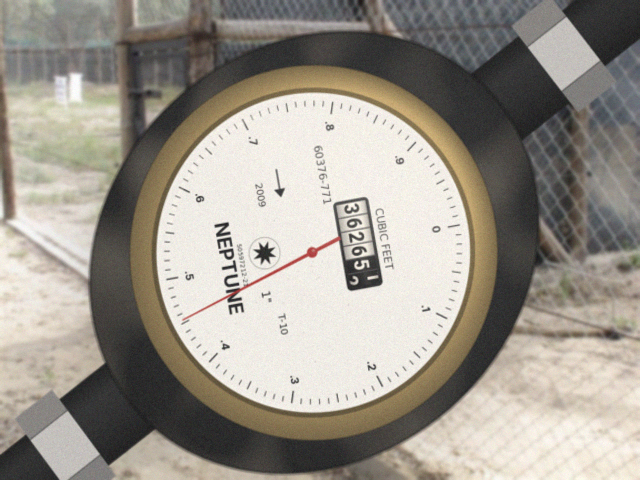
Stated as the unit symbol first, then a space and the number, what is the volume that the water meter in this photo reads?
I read ft³ 362651.45
